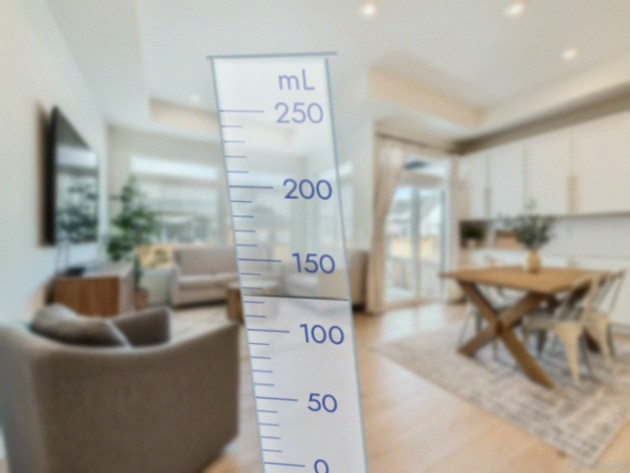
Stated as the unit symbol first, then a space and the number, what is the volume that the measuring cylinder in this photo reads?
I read mL 125
